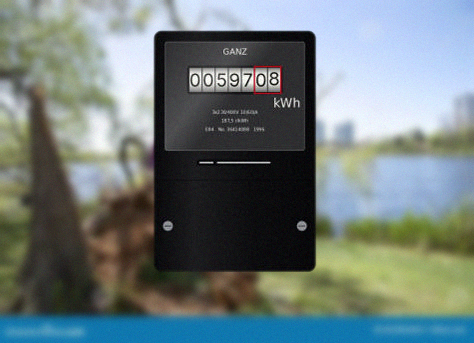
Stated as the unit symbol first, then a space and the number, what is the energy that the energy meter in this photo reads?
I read kWh 597.08
